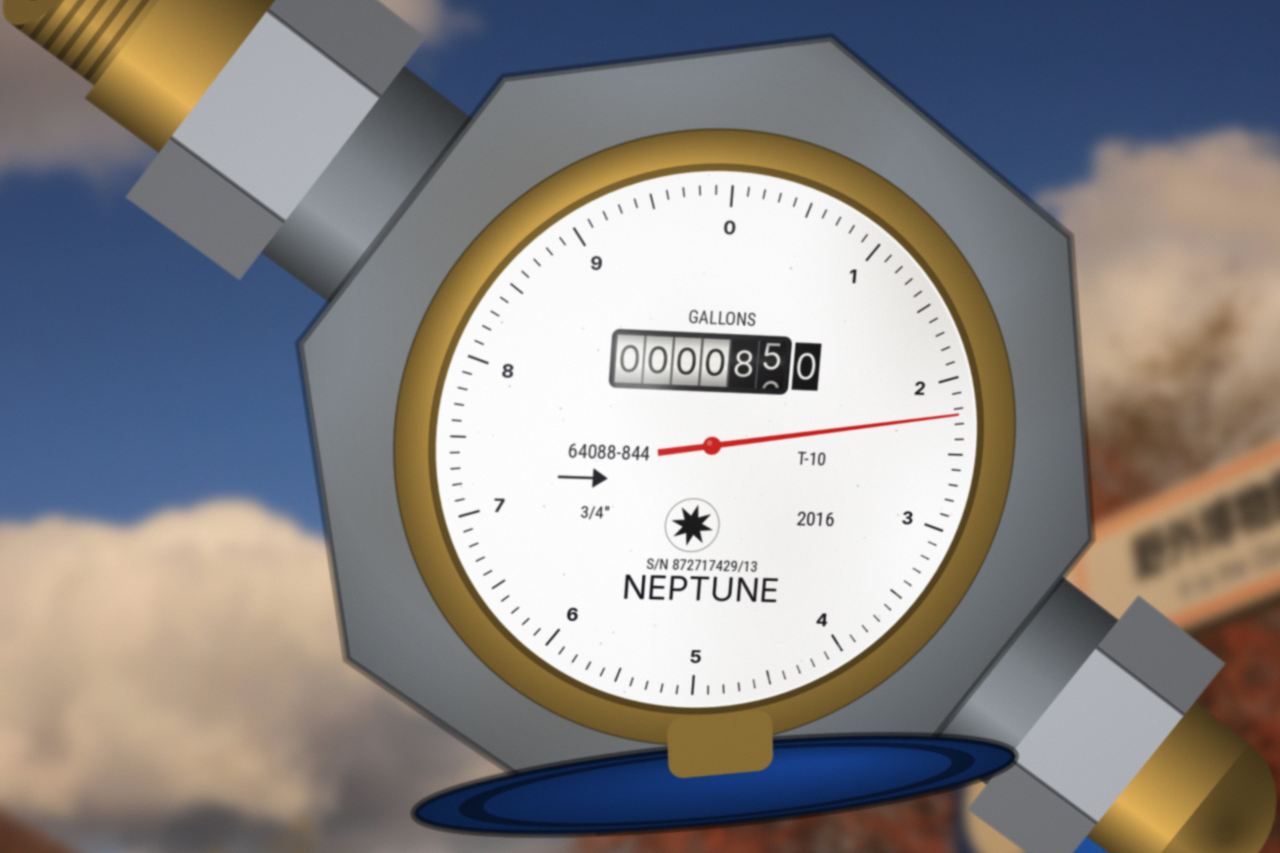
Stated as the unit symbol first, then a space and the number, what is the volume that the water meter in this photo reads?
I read gal 852.2
